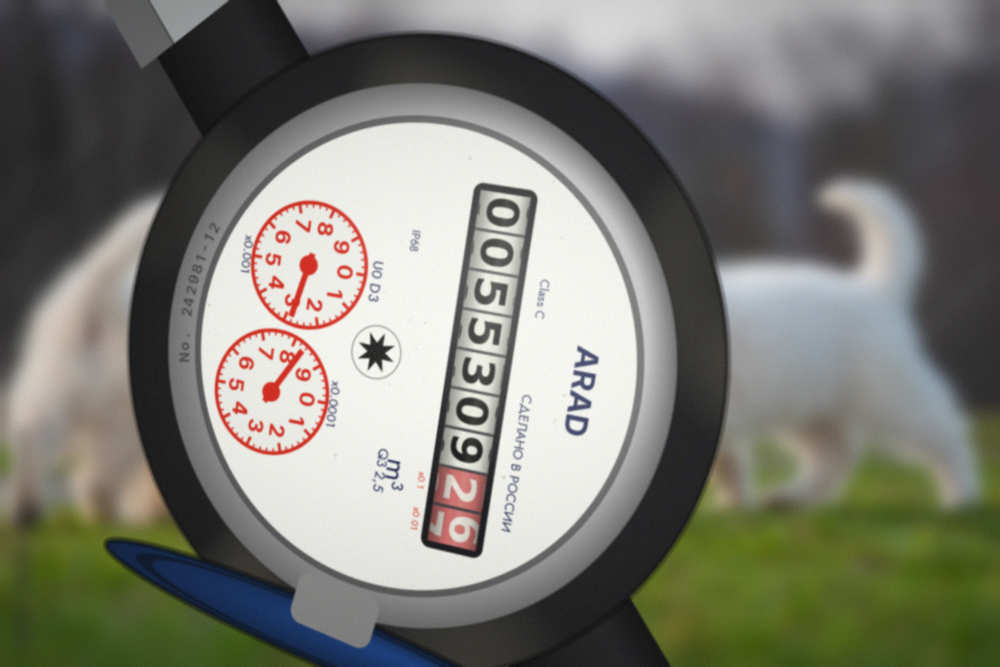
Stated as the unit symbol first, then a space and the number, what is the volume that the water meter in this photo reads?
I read m³ 55309.2628
